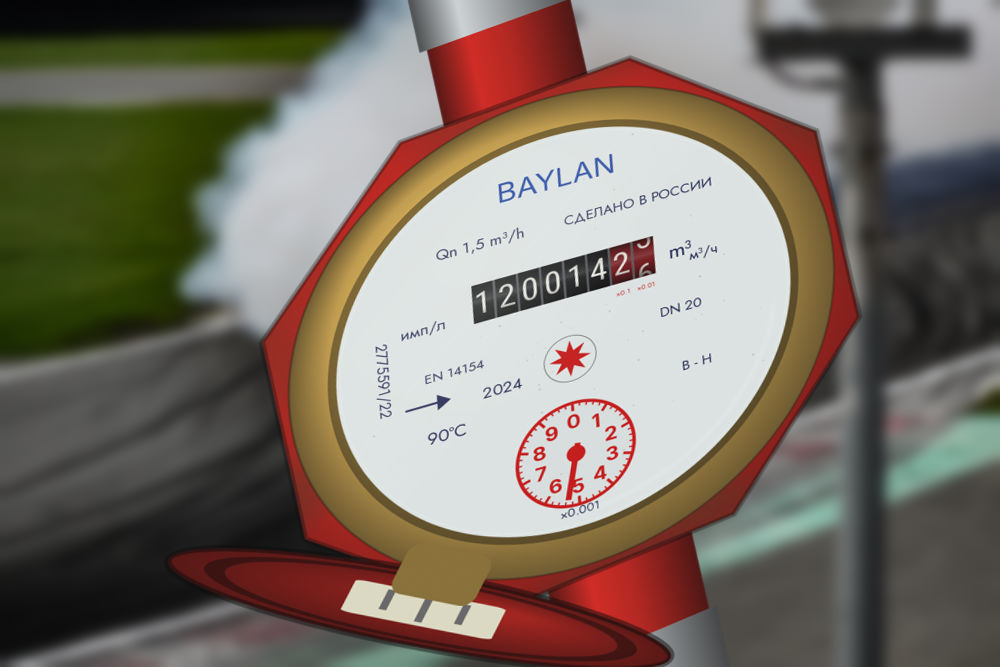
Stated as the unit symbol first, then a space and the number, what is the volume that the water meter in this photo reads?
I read m³ 120014.255
